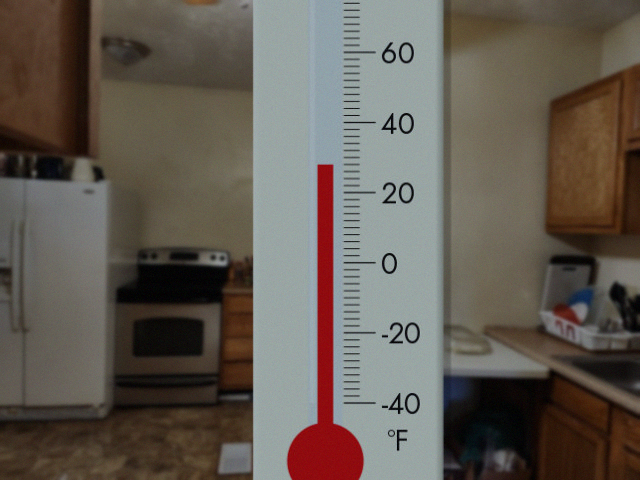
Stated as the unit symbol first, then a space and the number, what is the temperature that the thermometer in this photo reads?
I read °F 28
